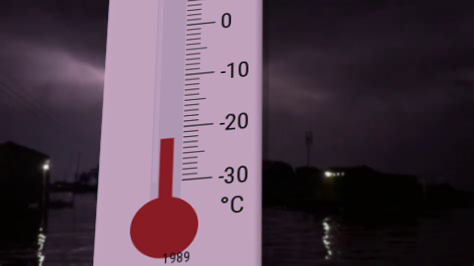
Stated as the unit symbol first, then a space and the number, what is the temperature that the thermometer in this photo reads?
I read °C -22
